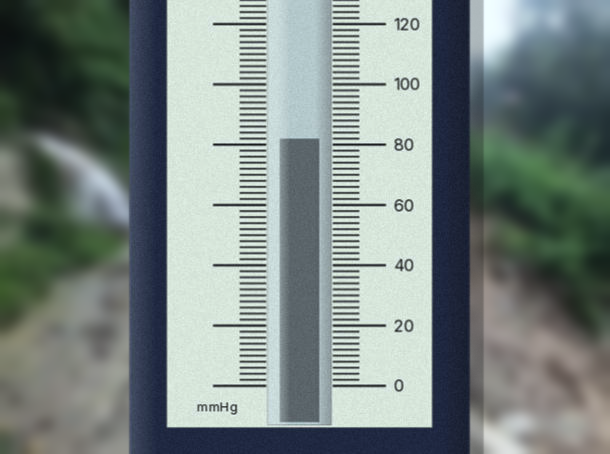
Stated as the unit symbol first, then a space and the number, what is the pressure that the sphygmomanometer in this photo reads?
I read mmHg 82
